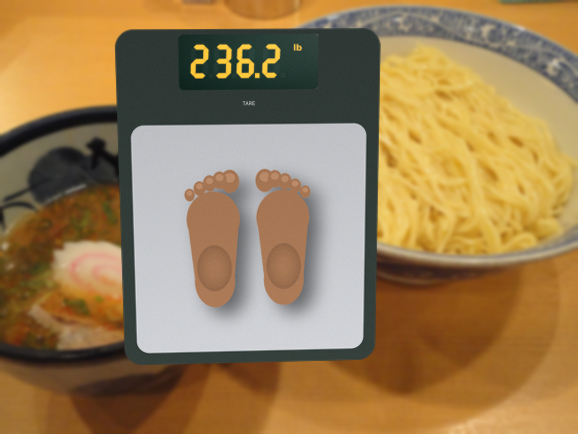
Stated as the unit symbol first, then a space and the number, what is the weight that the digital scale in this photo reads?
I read lb 236.2
